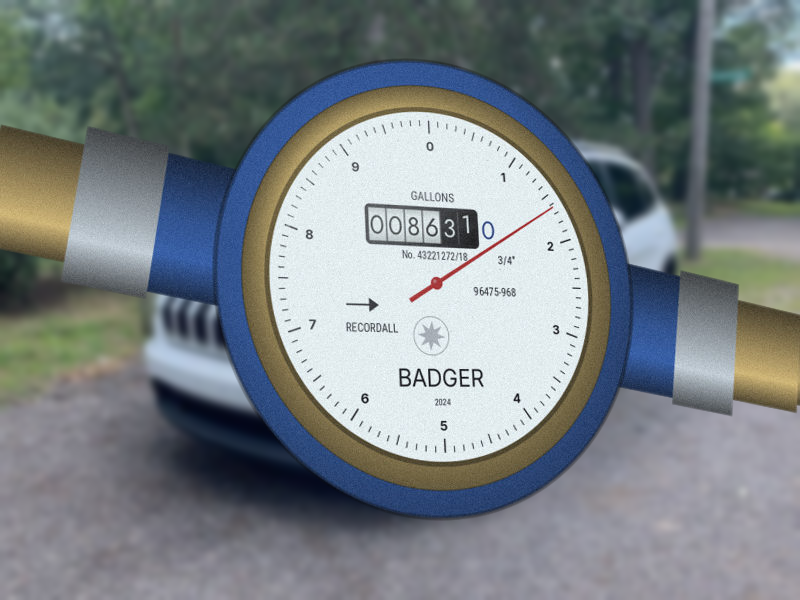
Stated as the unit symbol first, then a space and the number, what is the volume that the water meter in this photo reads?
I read gal 86311.6
